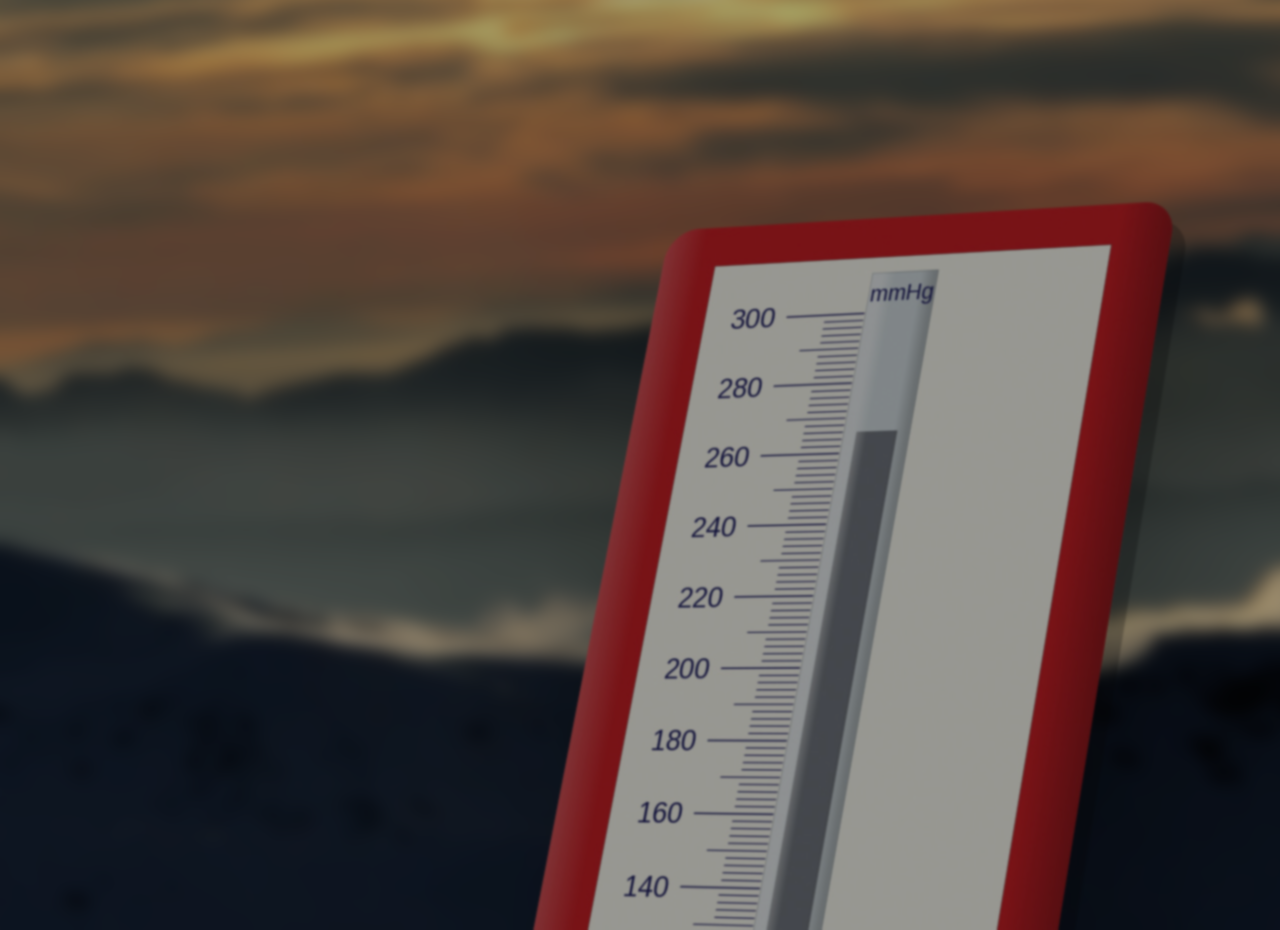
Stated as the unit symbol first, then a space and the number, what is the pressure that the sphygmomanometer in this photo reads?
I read mmHg 266
